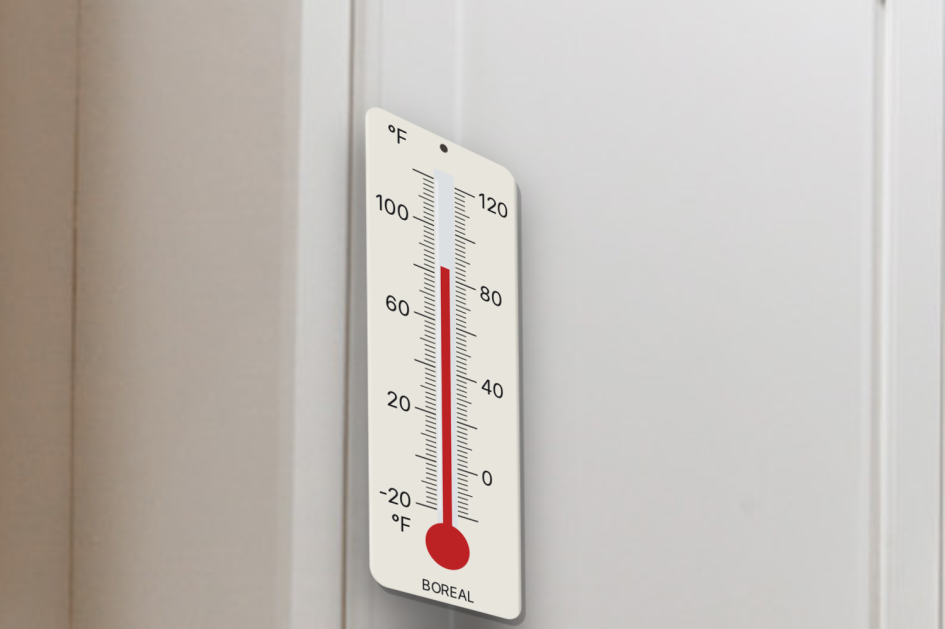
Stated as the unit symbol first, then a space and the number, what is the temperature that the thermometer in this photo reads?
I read °F 84
